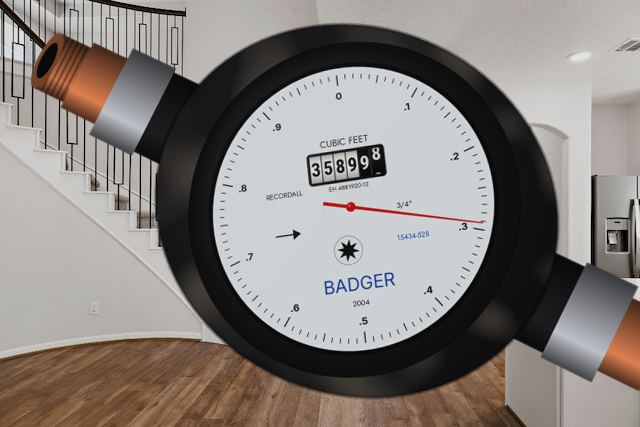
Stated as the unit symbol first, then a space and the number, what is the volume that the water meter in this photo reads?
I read ft³ 358998.29
